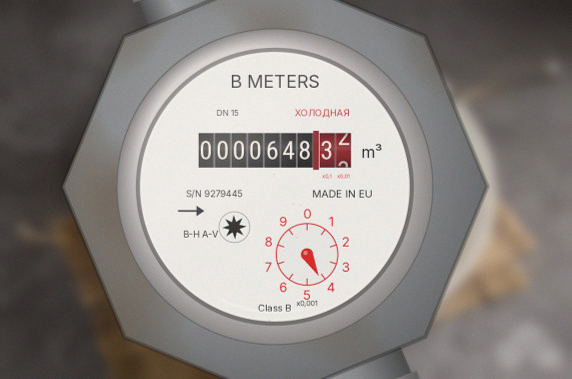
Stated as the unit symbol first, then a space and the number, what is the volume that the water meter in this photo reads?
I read m³ 648.324
